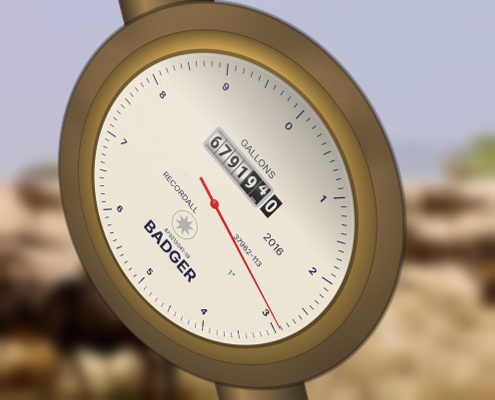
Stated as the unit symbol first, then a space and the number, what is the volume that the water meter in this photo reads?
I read gal 6791942.9
